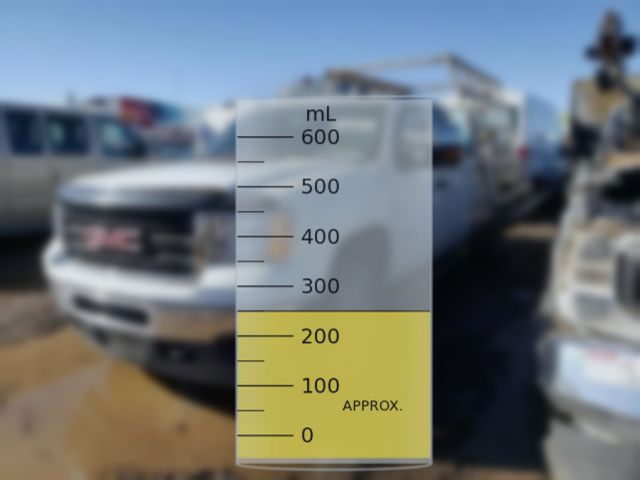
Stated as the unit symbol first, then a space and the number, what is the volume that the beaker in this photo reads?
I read mL 250
